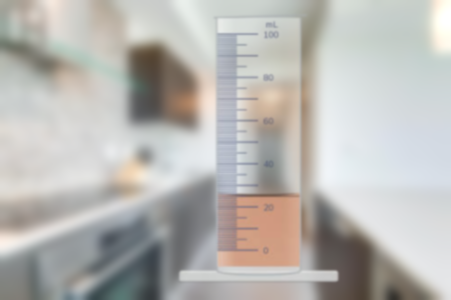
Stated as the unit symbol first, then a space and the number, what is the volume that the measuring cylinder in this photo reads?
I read mL 25
